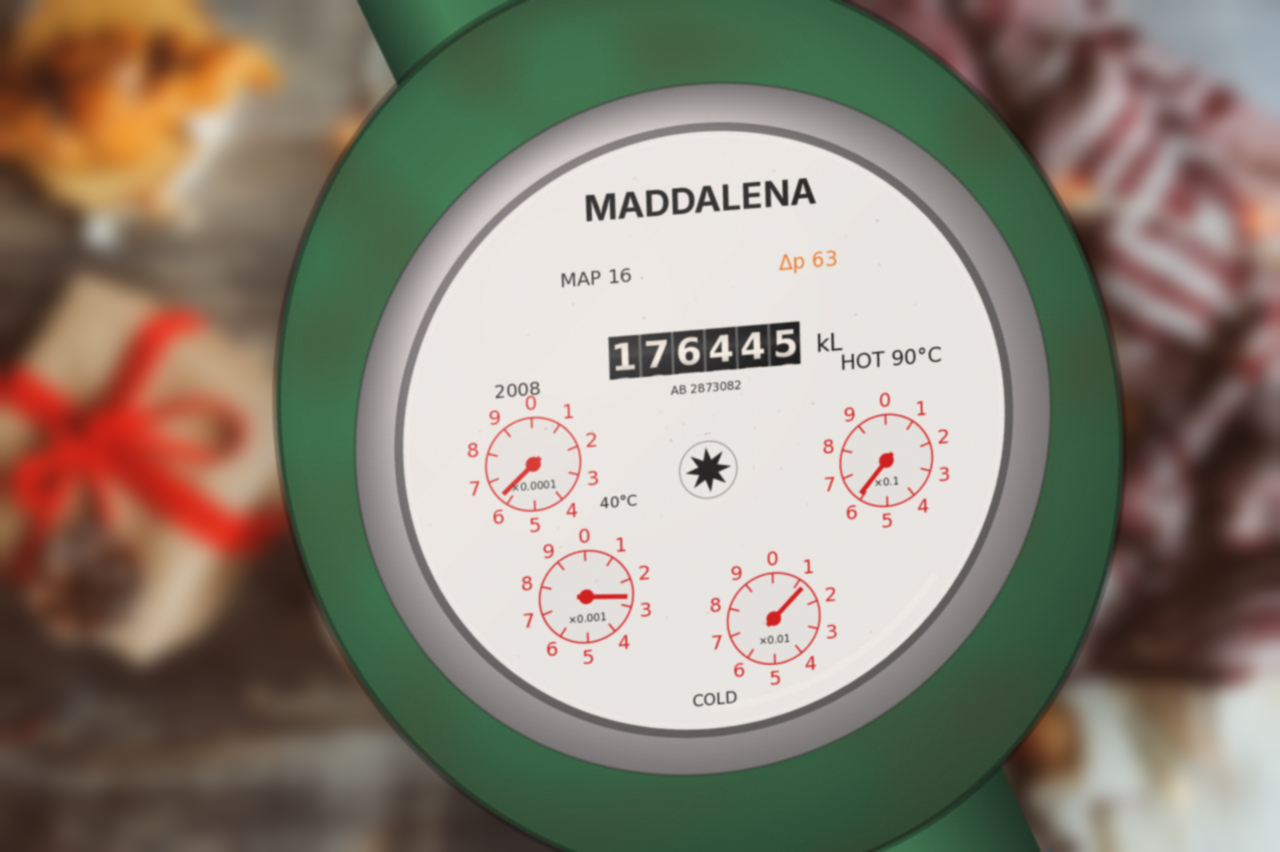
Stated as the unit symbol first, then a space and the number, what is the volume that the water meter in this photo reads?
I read kL 176445.6126
